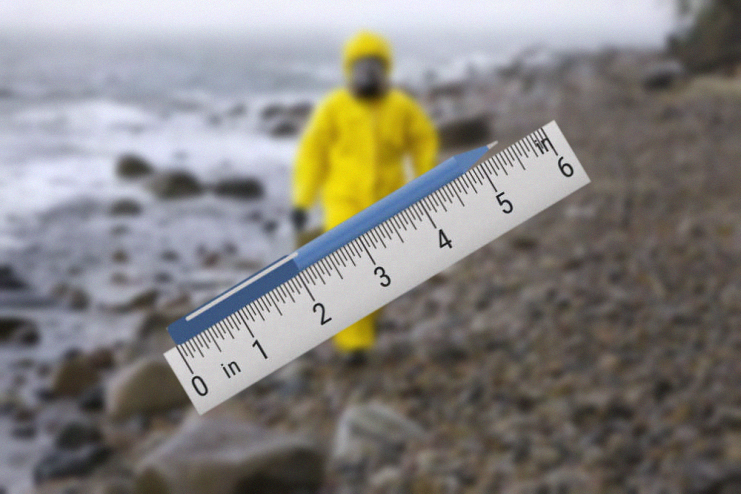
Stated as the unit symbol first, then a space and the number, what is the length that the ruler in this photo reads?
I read in 5.375
